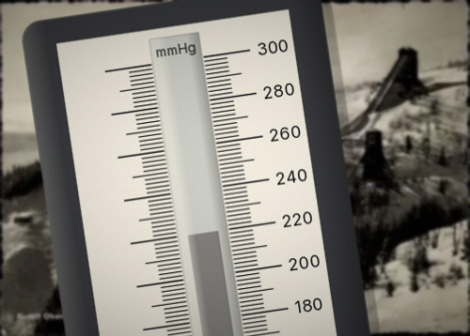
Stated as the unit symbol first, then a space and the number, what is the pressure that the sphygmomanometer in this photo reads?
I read mmHg 220
